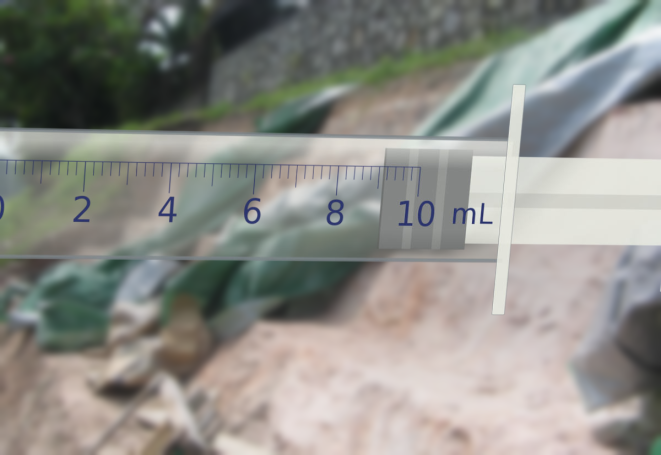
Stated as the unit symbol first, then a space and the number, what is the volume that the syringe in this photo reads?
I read mL 9.1
